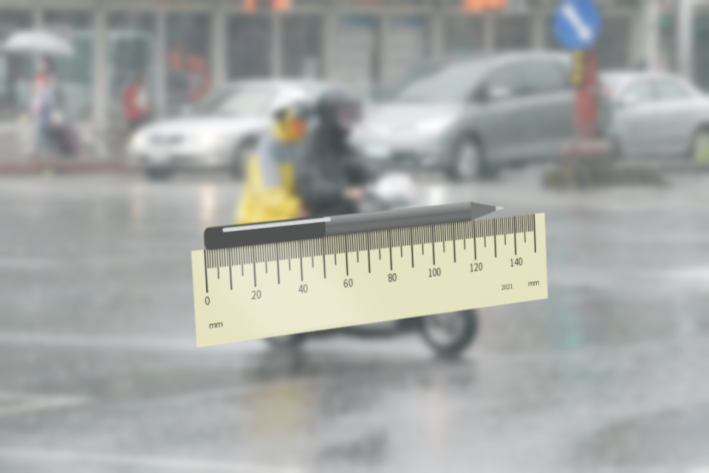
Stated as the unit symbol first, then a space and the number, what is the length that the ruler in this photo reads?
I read mm 135
